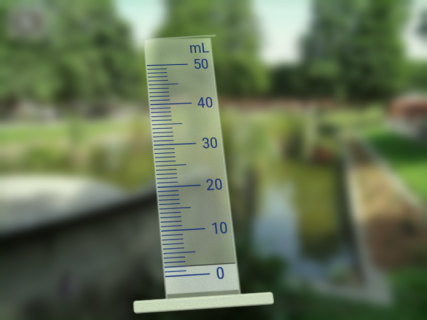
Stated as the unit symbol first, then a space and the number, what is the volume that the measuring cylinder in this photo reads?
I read mL 2
